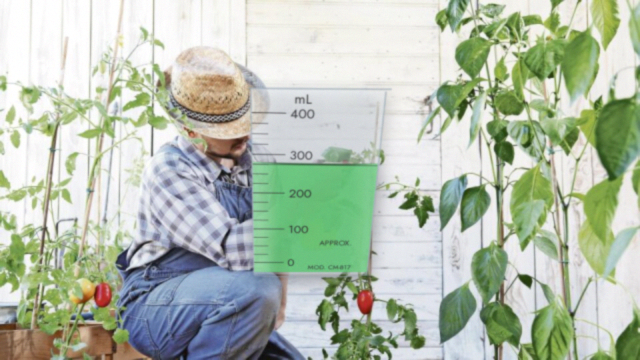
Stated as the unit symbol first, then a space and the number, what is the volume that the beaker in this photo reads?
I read mL 275
